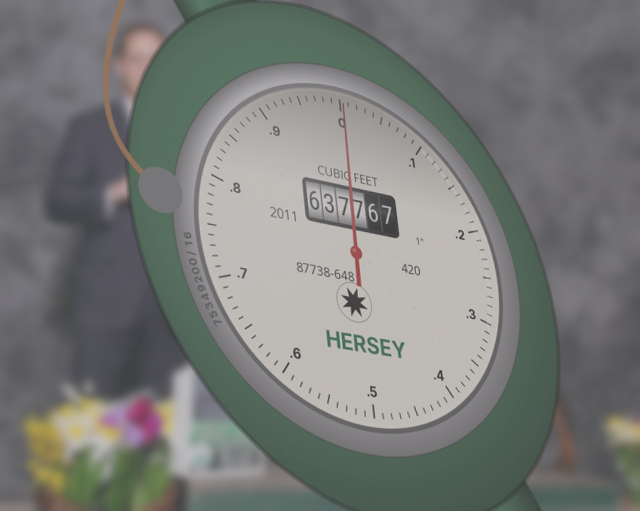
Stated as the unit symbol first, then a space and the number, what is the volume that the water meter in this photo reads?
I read ft³ 637767.00
